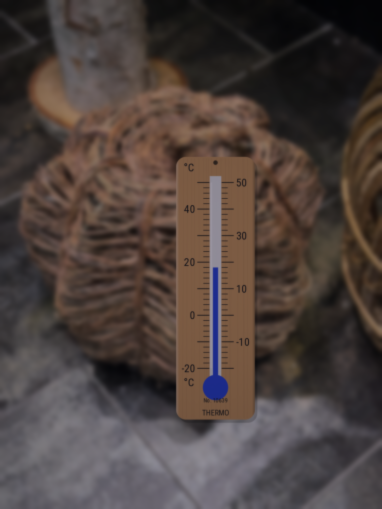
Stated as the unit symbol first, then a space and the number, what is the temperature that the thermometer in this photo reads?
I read °C 18
